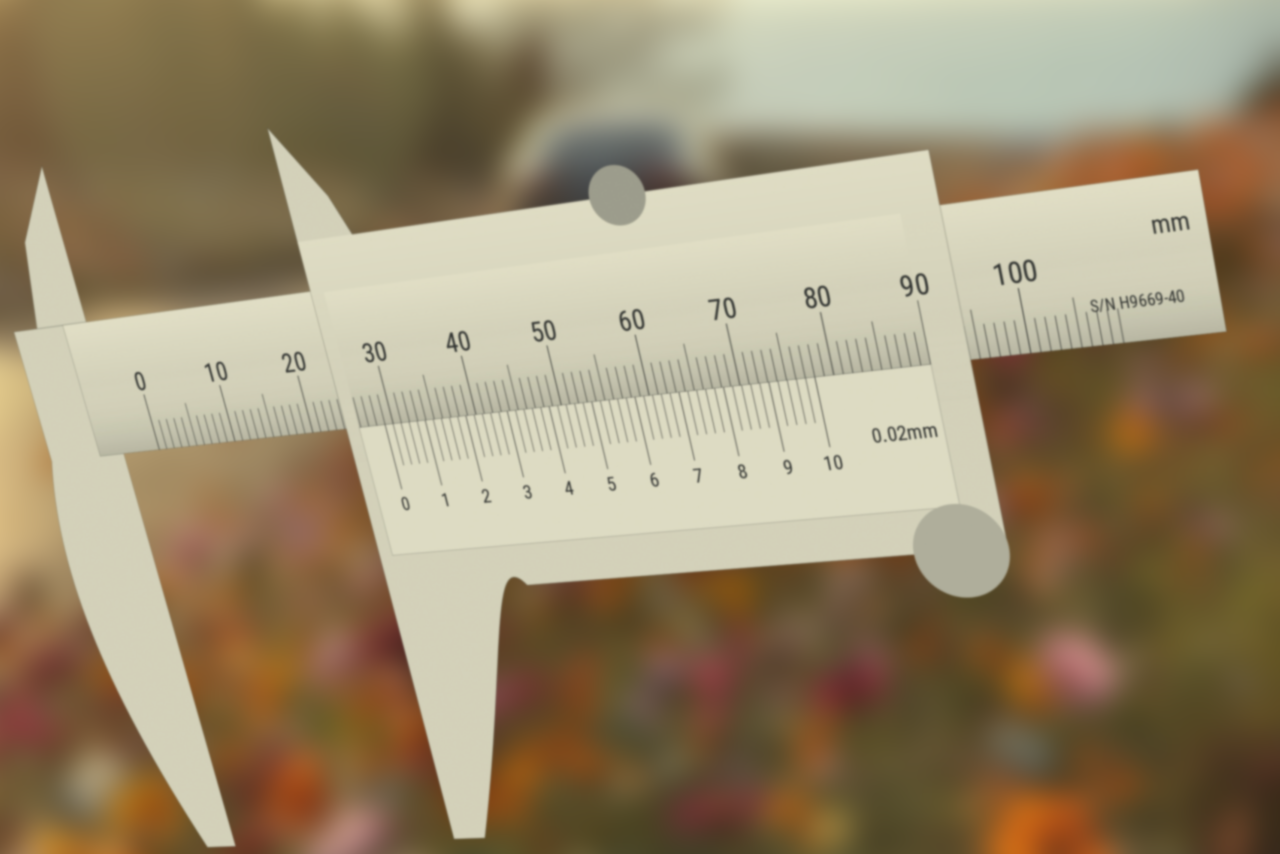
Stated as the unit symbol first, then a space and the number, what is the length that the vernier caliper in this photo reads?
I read mm 29.0
